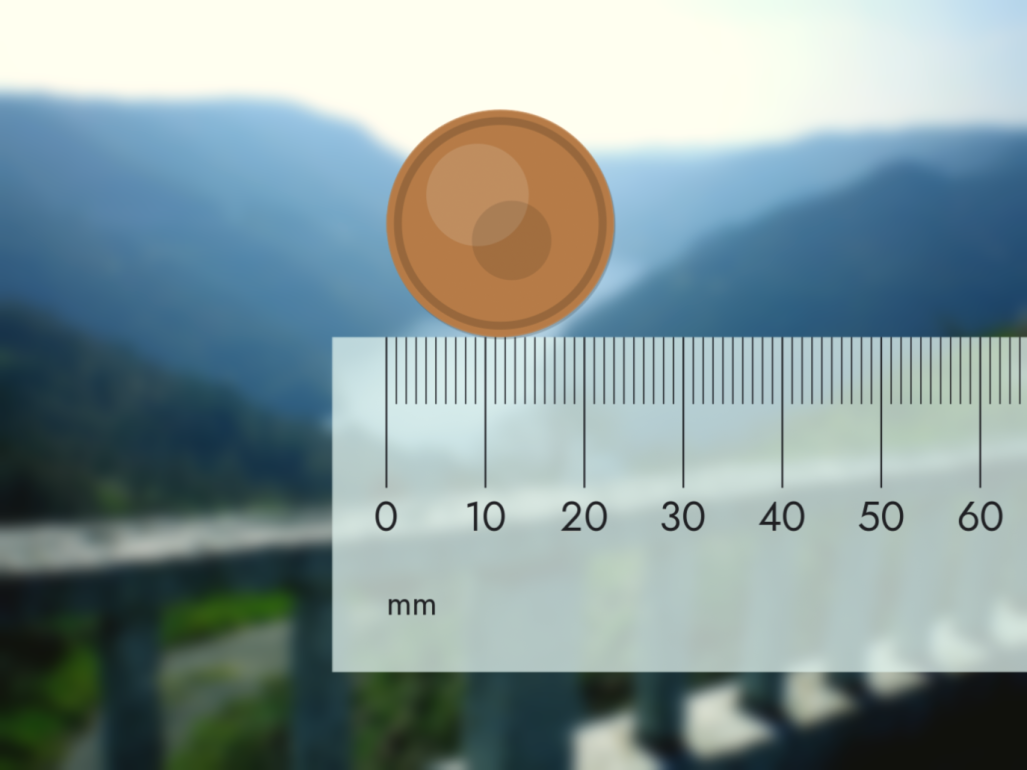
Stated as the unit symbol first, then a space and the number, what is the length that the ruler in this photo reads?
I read mm 23
